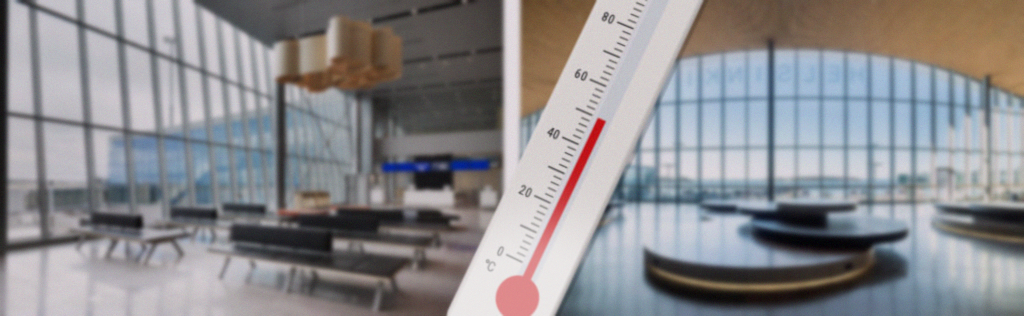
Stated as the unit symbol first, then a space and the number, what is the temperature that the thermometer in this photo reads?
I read °C 50
